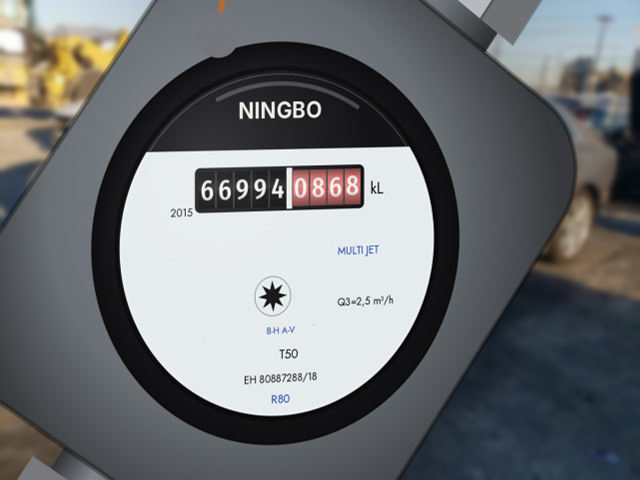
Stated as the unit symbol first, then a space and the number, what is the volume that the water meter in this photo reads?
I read kL 66994.0868
